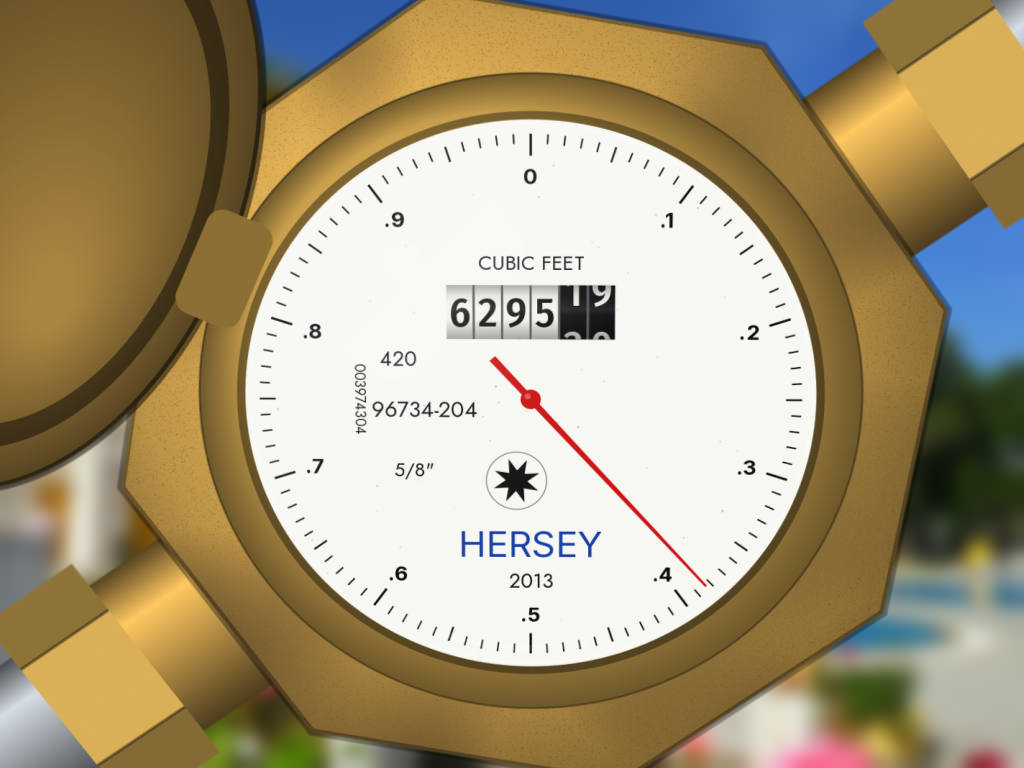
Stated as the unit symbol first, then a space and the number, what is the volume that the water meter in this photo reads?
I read ft³ 629519.38
